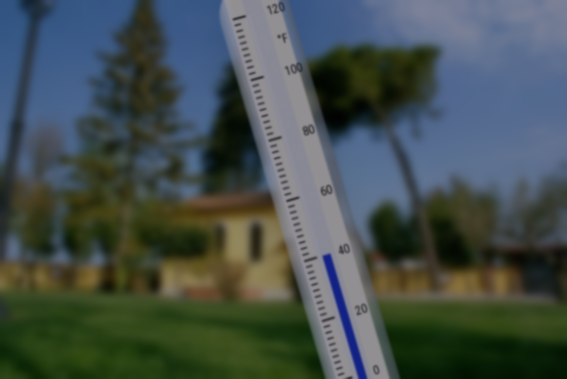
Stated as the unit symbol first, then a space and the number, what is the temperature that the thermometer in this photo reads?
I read °F 40
